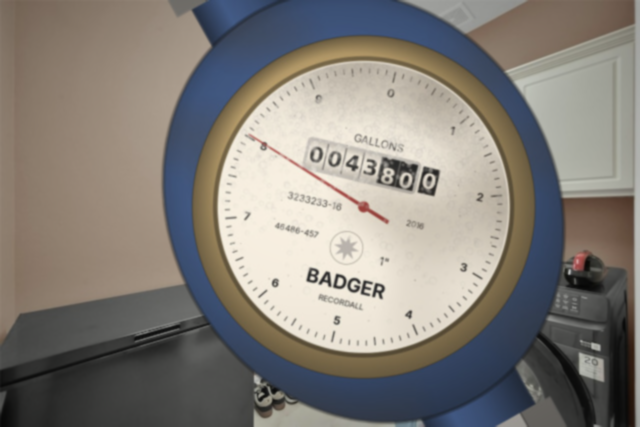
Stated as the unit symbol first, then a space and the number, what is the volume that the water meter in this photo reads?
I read gal 43798.0
